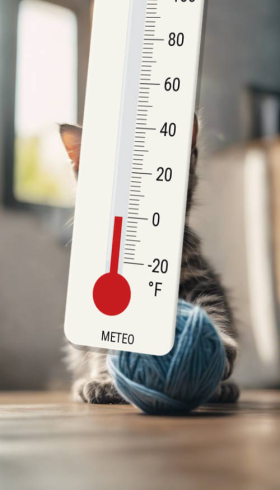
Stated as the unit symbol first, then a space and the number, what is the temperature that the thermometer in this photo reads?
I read °F 0
